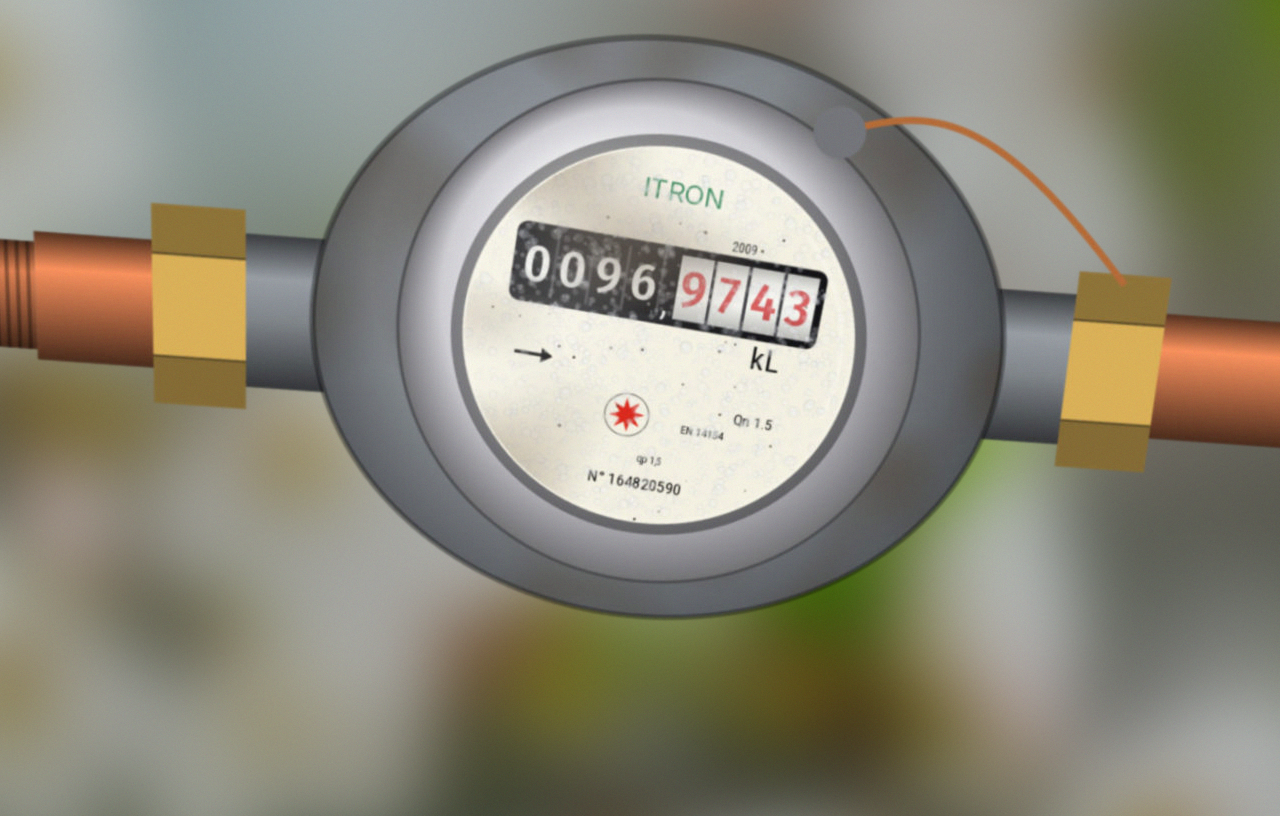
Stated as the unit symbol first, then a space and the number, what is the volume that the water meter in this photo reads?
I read kL 96.9743
